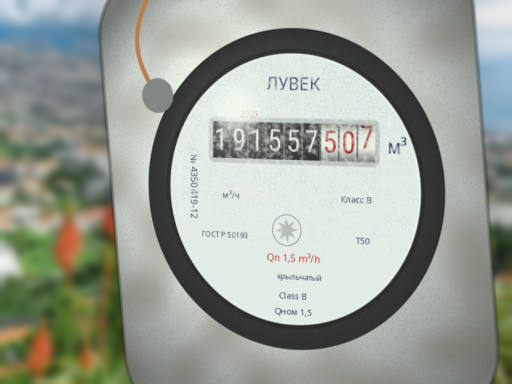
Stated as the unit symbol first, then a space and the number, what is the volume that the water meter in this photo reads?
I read m³ 191557.507
